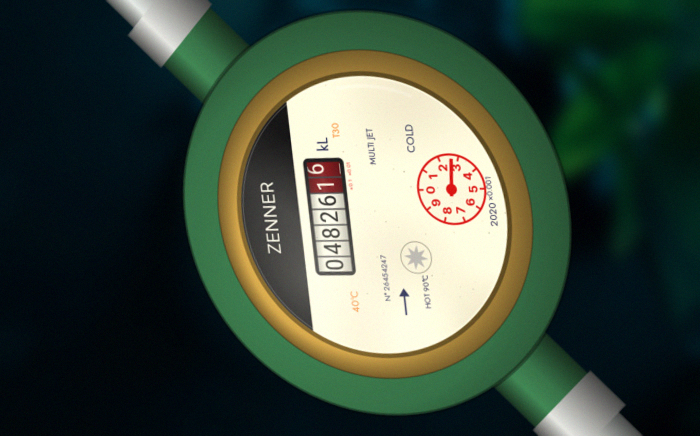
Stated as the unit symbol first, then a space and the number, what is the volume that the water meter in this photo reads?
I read kL 4826.162
